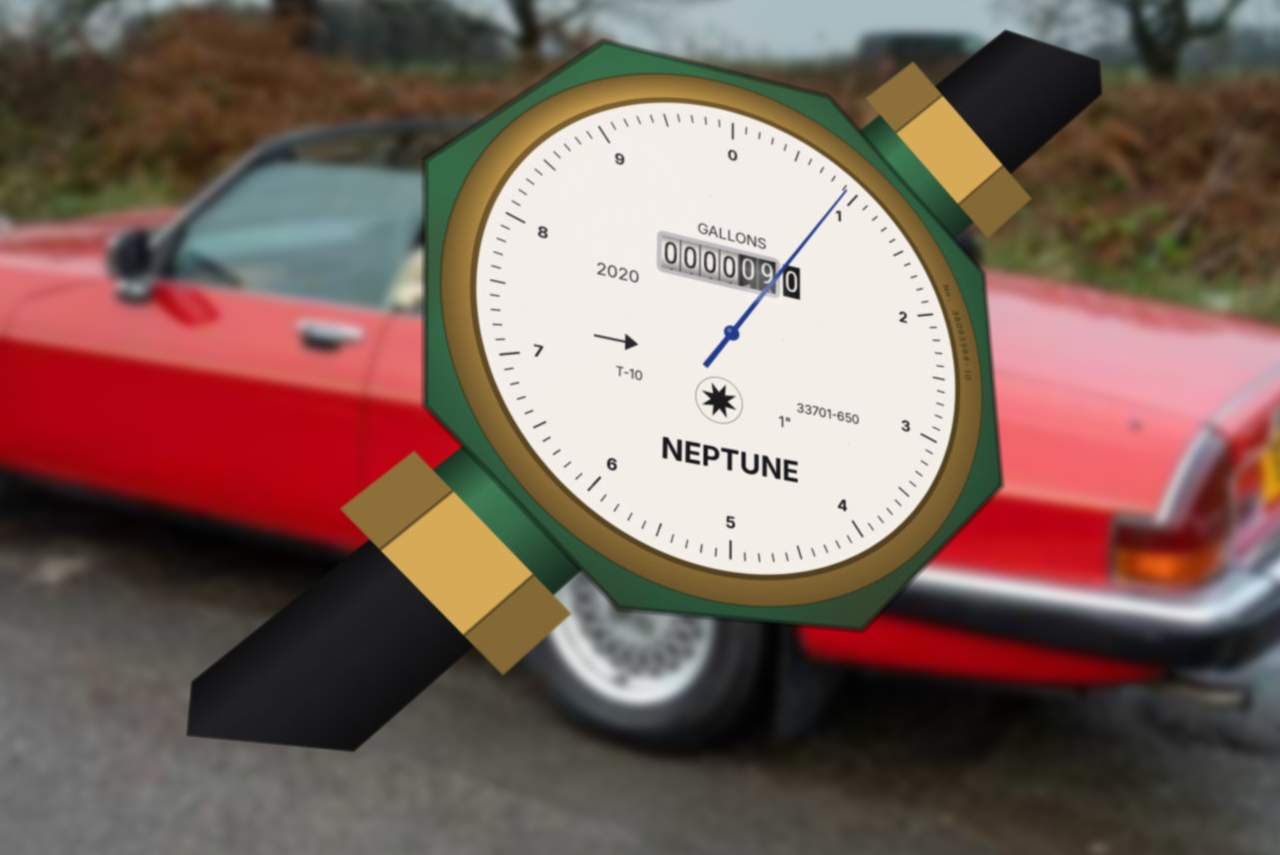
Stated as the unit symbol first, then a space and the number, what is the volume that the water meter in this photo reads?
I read gal 90.9
